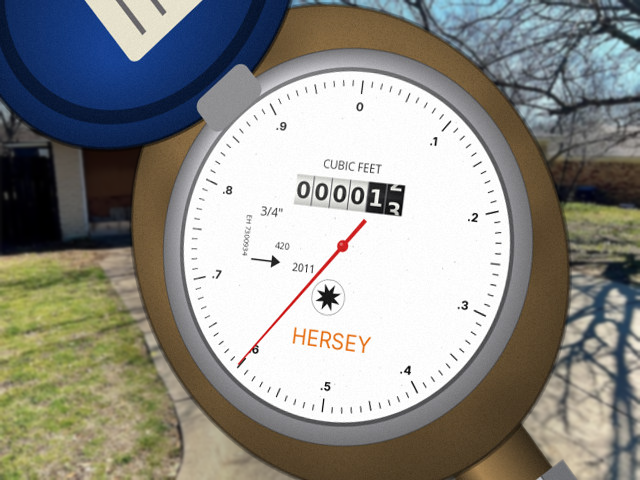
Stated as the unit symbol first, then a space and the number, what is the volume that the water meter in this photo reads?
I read ft³ 12.60
